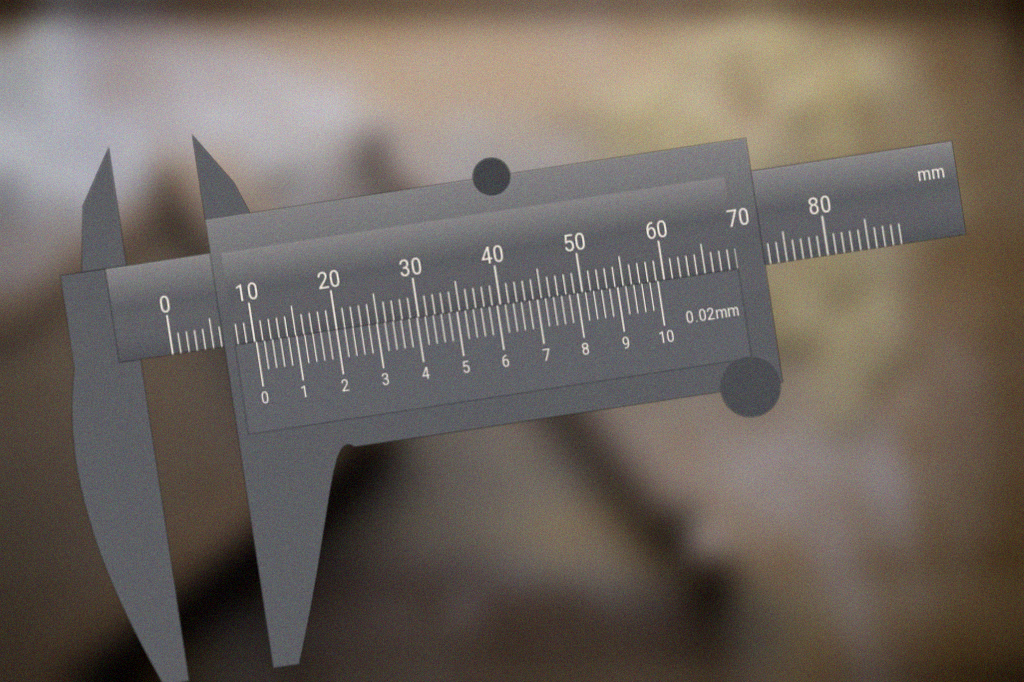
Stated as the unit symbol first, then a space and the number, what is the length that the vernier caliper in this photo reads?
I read mm 10.2
